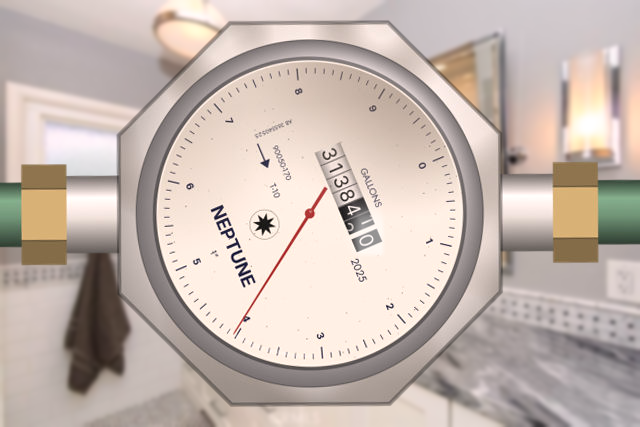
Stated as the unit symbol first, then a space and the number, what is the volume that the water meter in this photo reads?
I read gal 3138414.0
